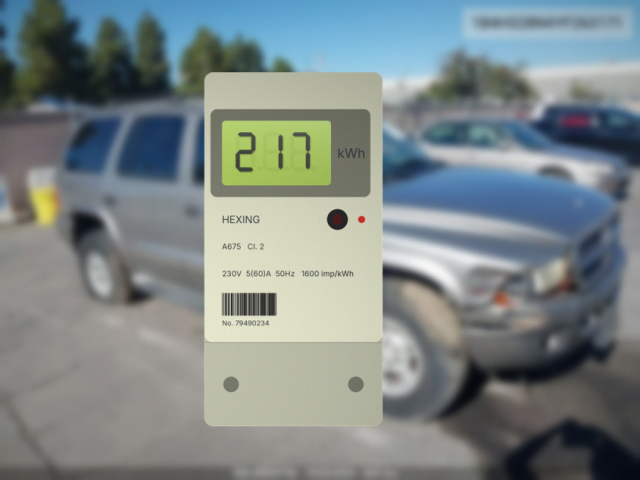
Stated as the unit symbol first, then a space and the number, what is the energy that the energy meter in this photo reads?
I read kWh 217
